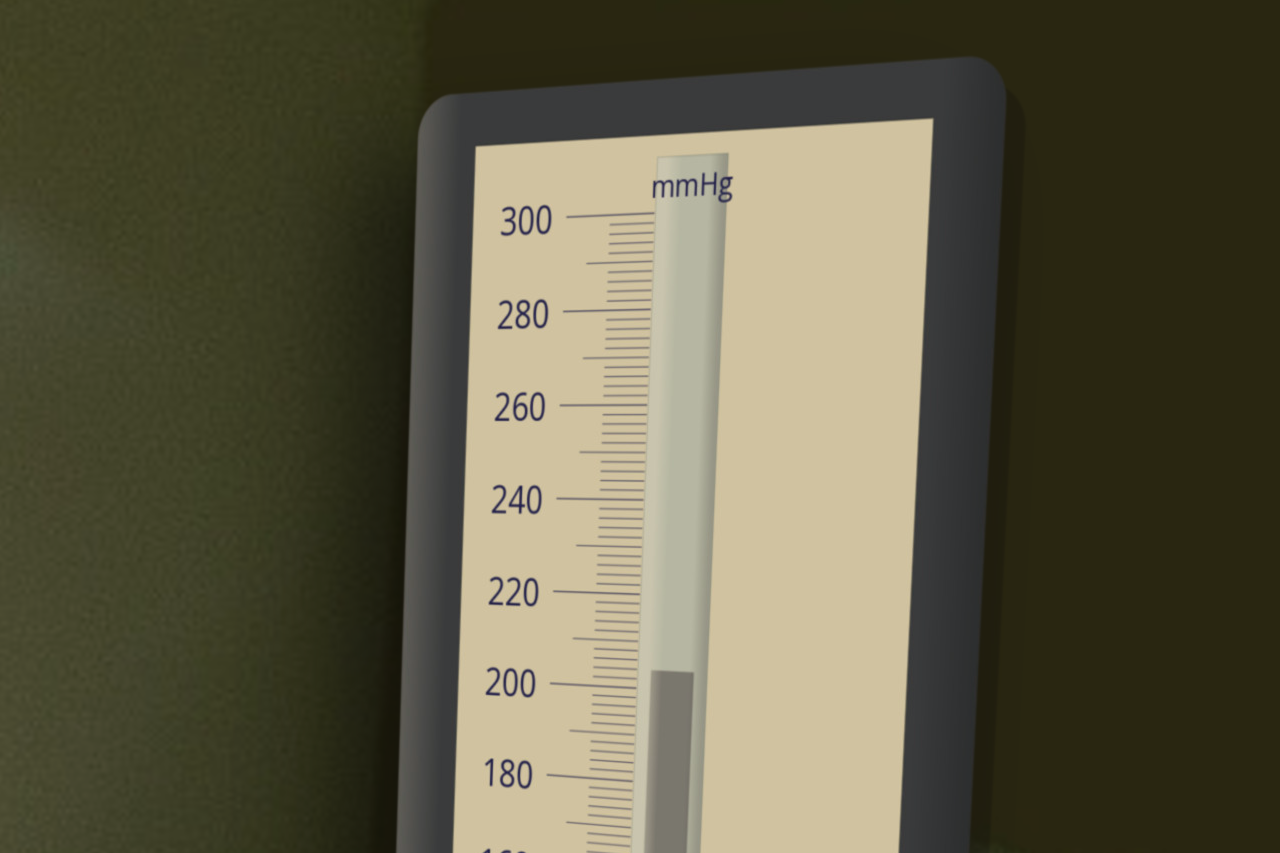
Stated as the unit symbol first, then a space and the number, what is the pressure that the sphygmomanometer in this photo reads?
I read mmHg 204
